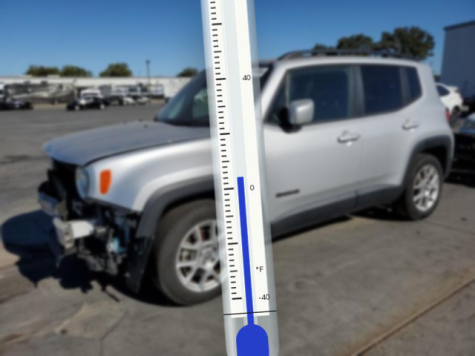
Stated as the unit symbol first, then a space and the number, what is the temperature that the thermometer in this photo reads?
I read °F 4
